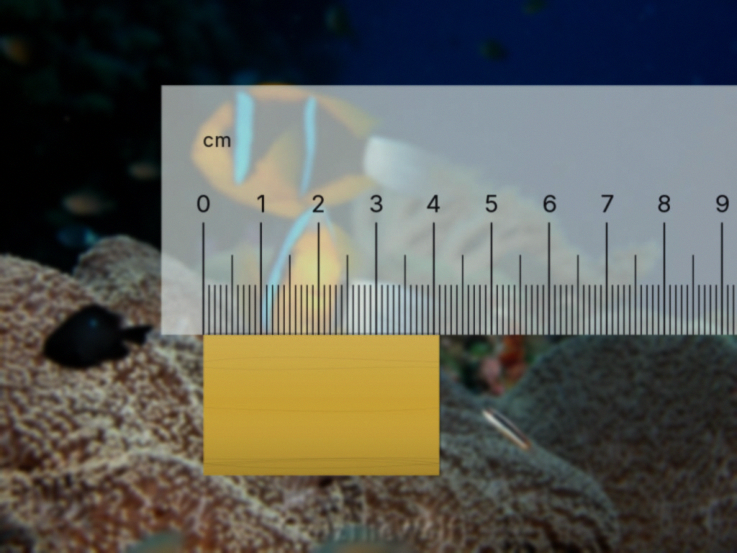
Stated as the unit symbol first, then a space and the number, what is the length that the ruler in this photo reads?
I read cm 4.1
